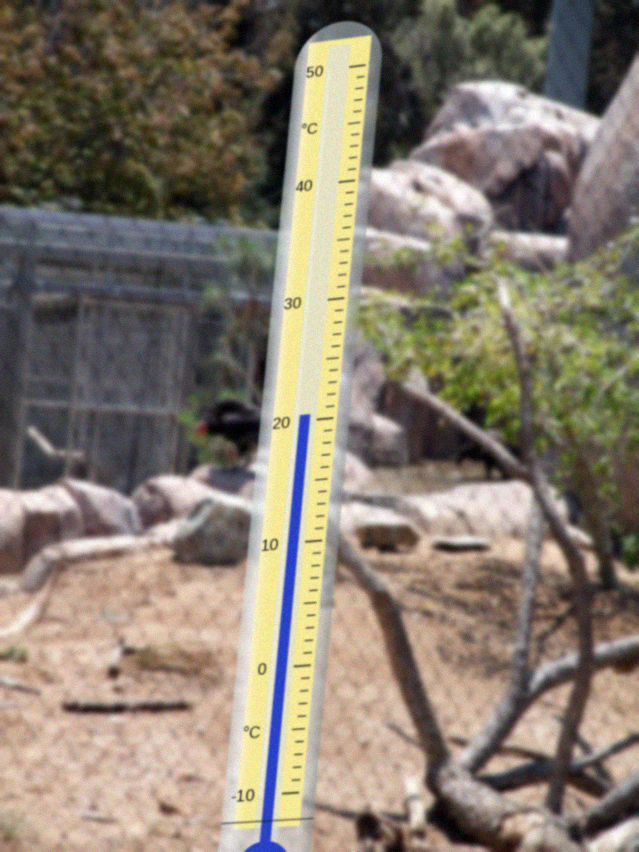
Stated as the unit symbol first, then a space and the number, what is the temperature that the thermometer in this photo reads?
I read °C 20.5
